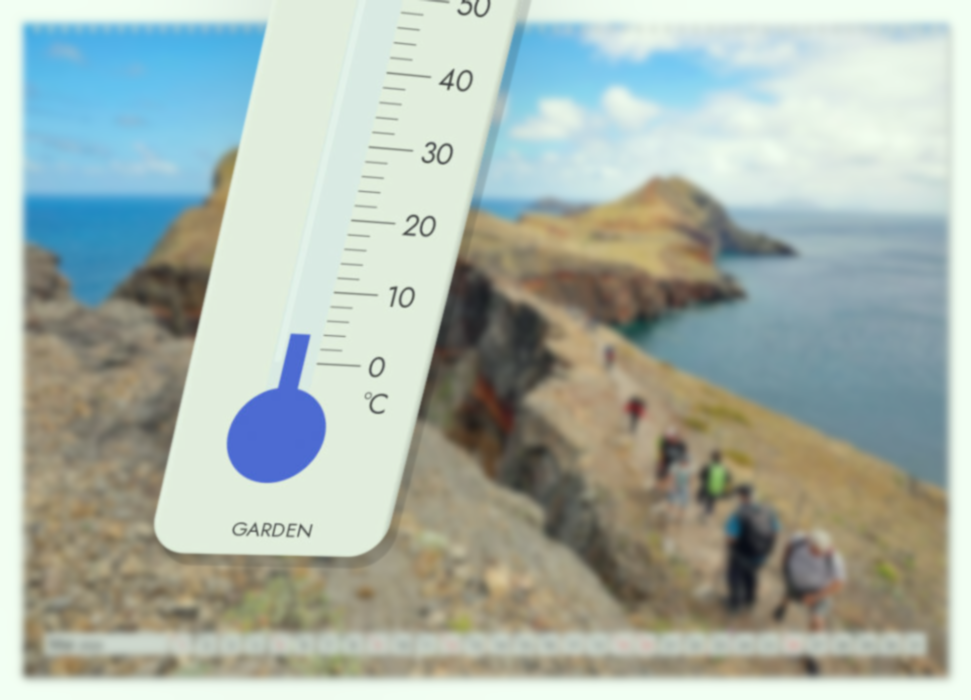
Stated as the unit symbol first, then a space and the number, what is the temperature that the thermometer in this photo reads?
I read °C 4
